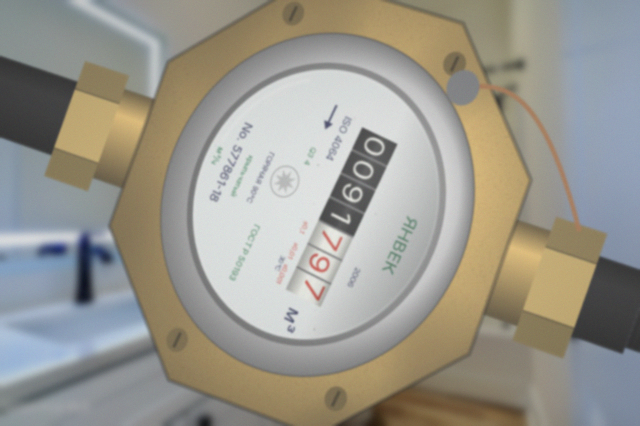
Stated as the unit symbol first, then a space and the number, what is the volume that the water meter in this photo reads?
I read m³ 91.797
